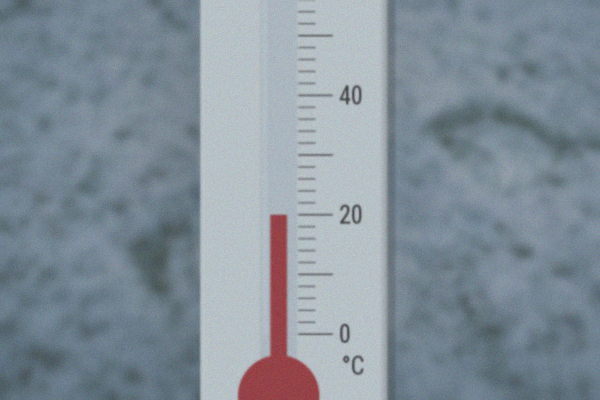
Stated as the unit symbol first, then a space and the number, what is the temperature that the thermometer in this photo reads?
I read °C 20
